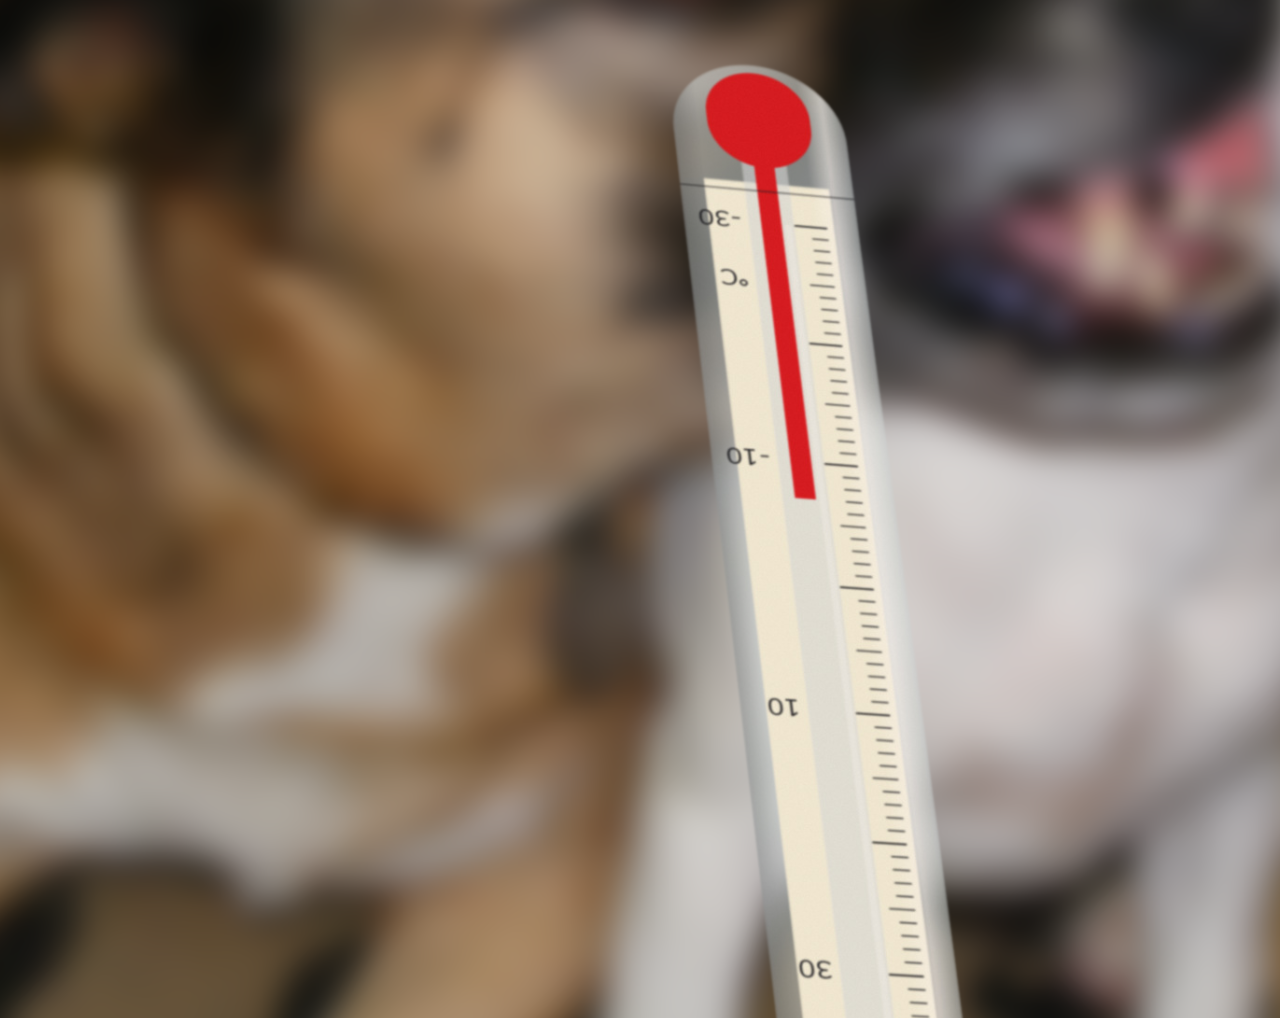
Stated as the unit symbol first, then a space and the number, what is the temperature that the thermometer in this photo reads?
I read °C -7
